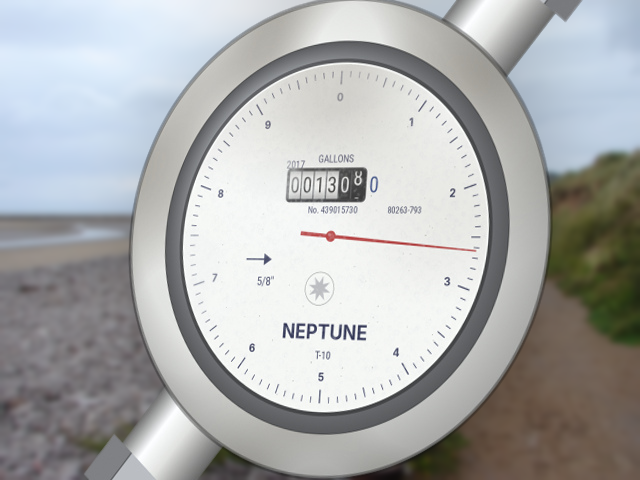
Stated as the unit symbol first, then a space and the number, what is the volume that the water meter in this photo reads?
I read gal 13082.6
